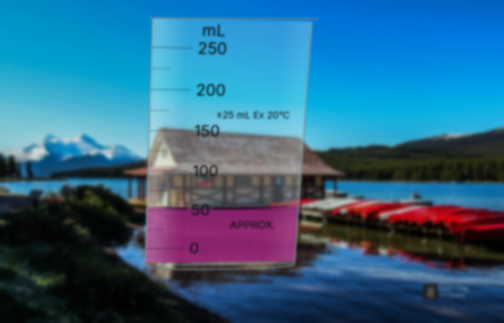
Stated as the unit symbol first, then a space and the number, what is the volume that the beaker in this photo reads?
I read mL 50
